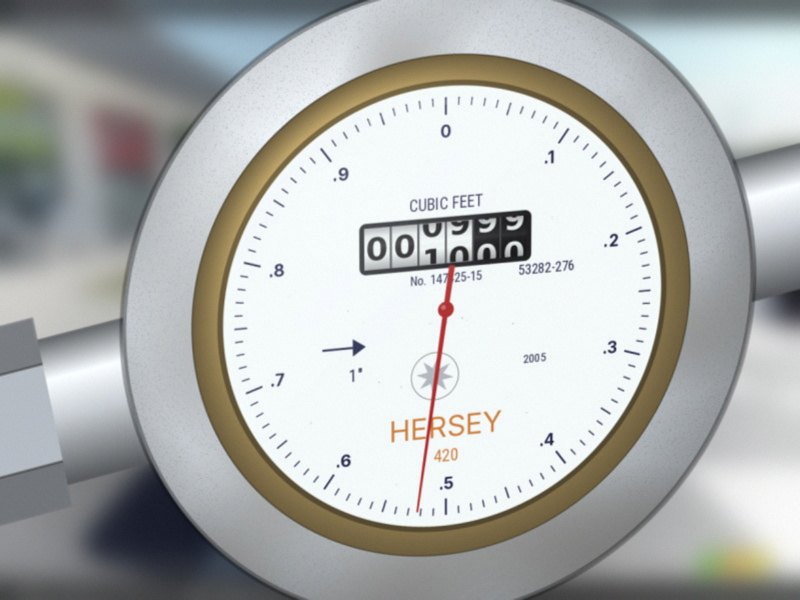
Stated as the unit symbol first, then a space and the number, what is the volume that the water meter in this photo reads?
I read ft³ 999.52
